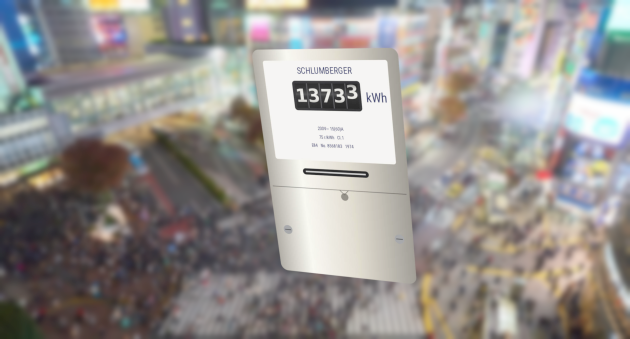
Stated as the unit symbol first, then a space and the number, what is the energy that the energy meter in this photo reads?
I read kWh 13733
